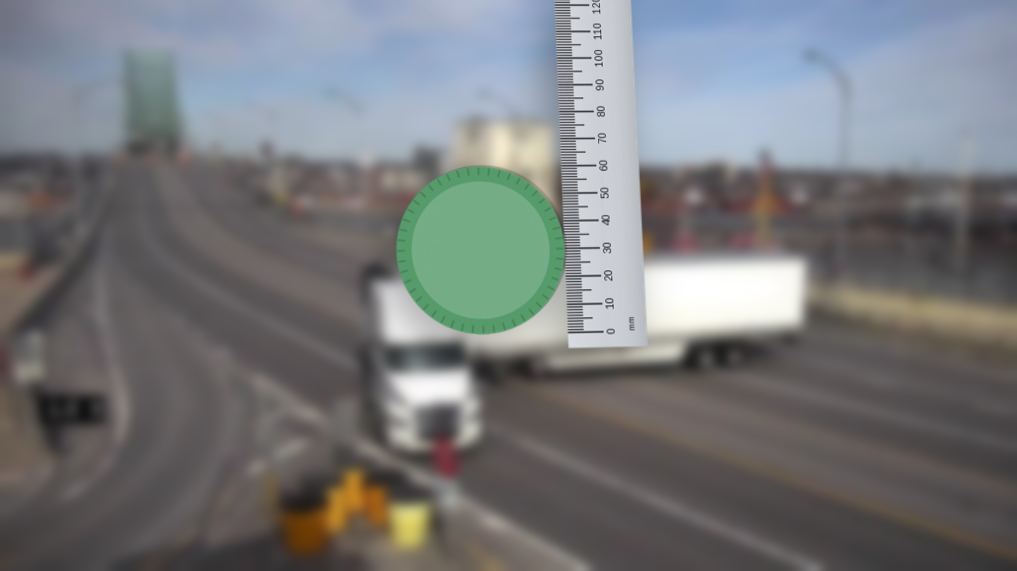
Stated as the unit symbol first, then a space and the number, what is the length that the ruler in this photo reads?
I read mm 60
